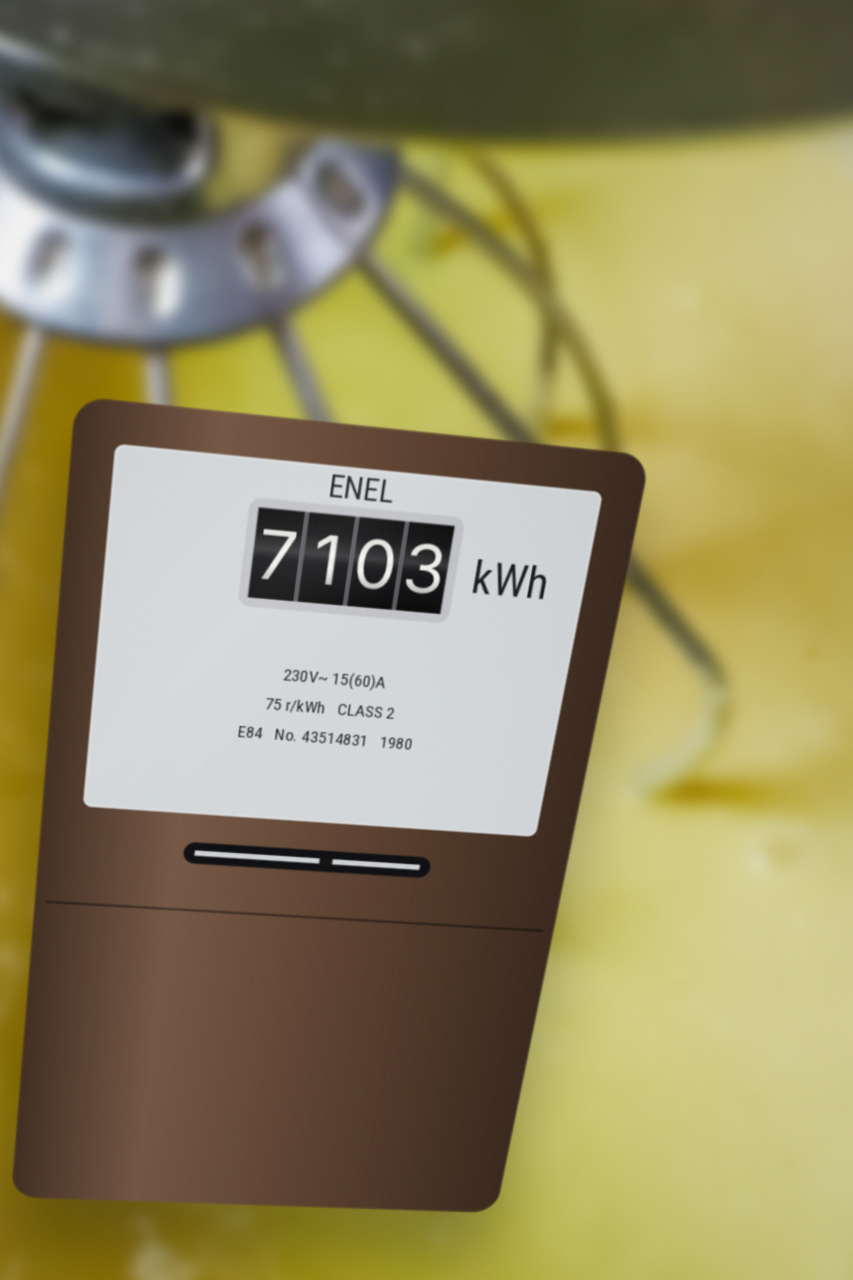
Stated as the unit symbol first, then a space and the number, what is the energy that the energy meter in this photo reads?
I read kWh 7103
